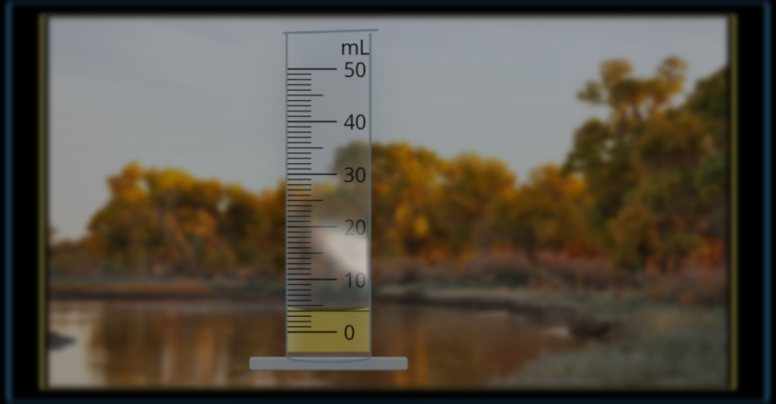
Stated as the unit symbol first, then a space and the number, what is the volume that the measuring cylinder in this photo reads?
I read mL 4
